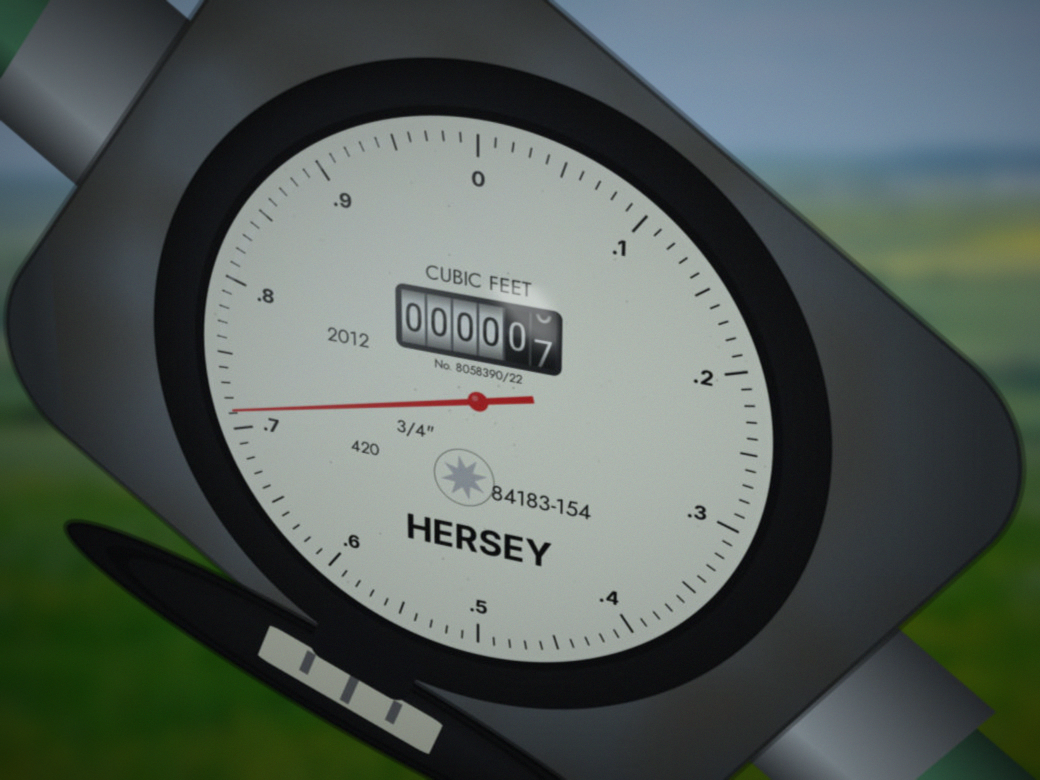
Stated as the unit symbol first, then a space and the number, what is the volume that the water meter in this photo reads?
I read ft³ 6.71
